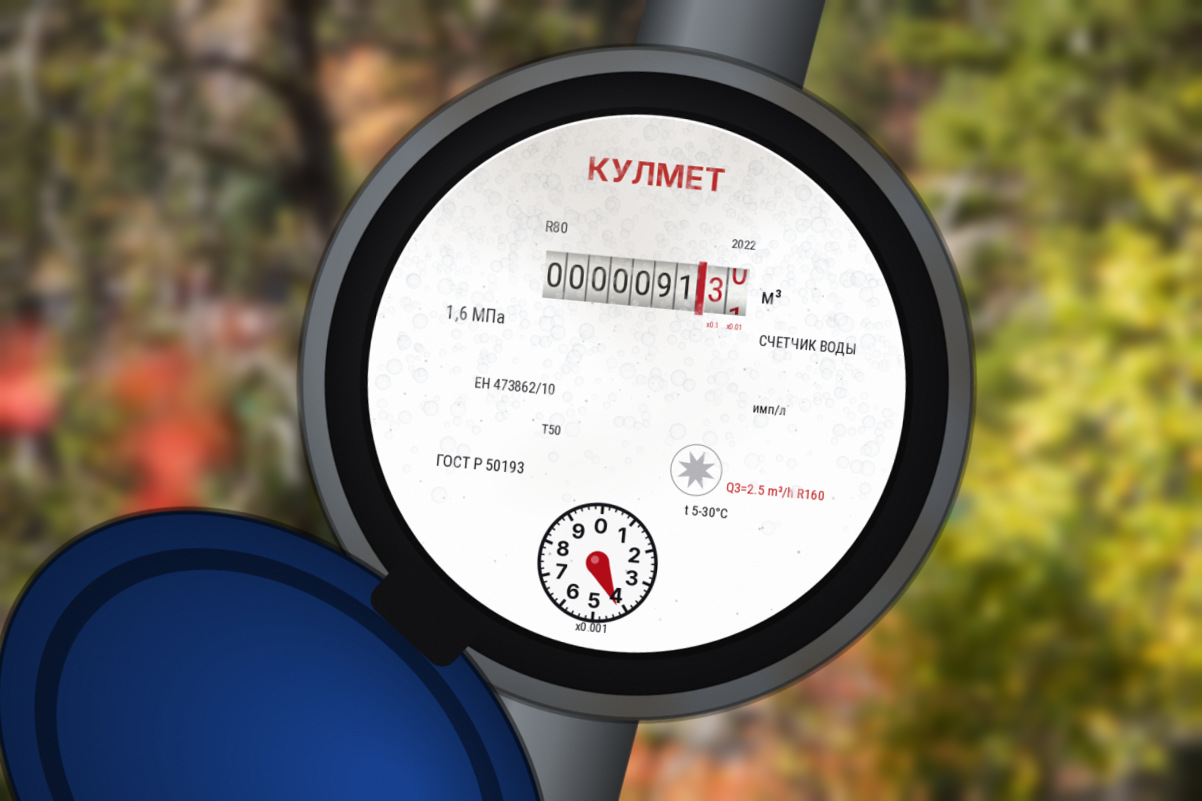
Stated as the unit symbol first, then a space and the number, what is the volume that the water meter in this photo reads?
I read m³ 91.304
